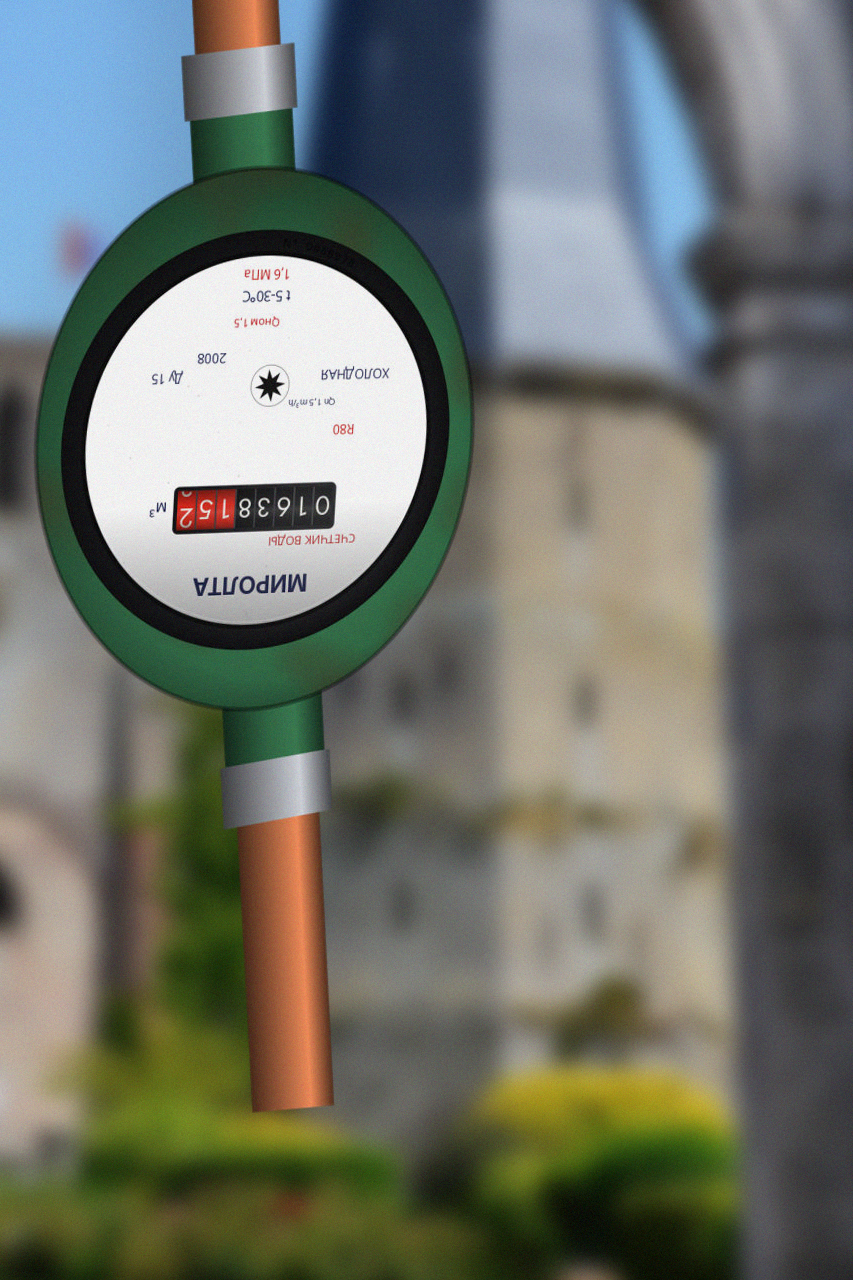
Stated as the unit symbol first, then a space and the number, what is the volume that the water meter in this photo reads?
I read m³ 1638.152
